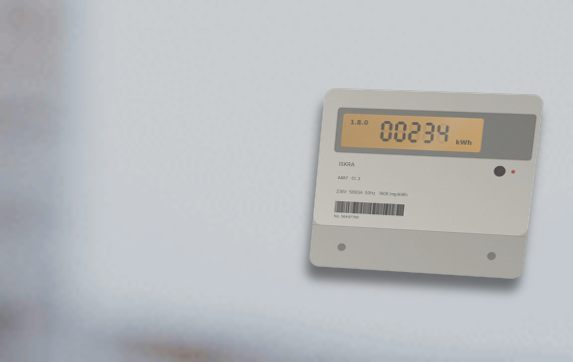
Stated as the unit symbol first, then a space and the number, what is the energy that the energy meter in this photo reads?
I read kWh 234
